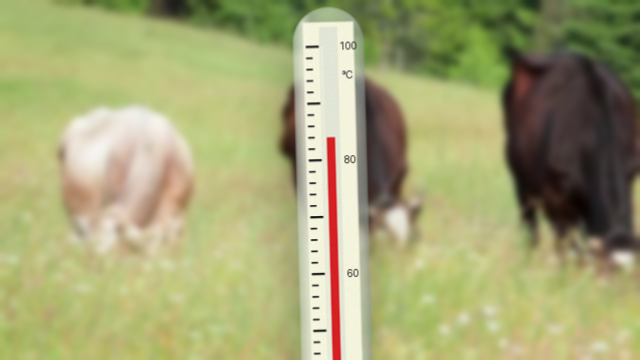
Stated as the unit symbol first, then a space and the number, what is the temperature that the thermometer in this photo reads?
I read °C 84
